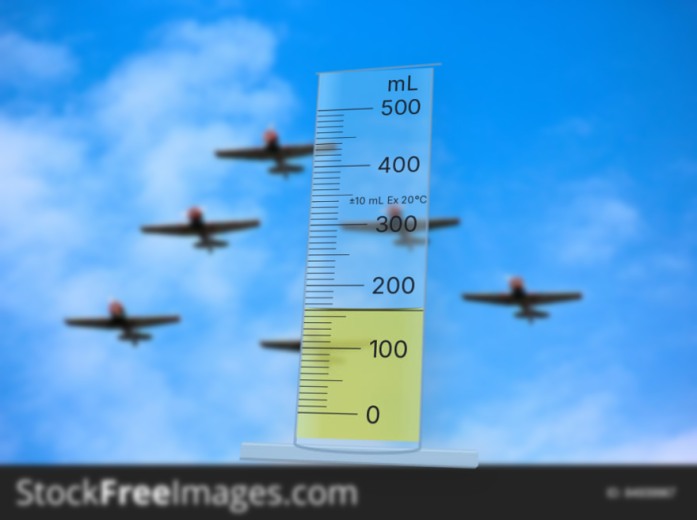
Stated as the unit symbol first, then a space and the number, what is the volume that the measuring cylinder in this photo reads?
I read mL 160
